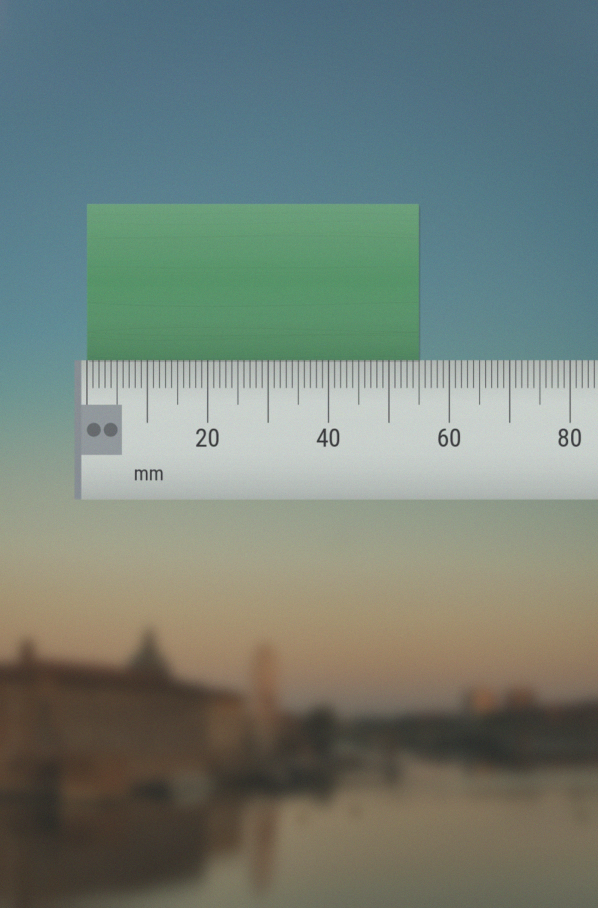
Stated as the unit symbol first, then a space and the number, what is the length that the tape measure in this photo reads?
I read mm 55
